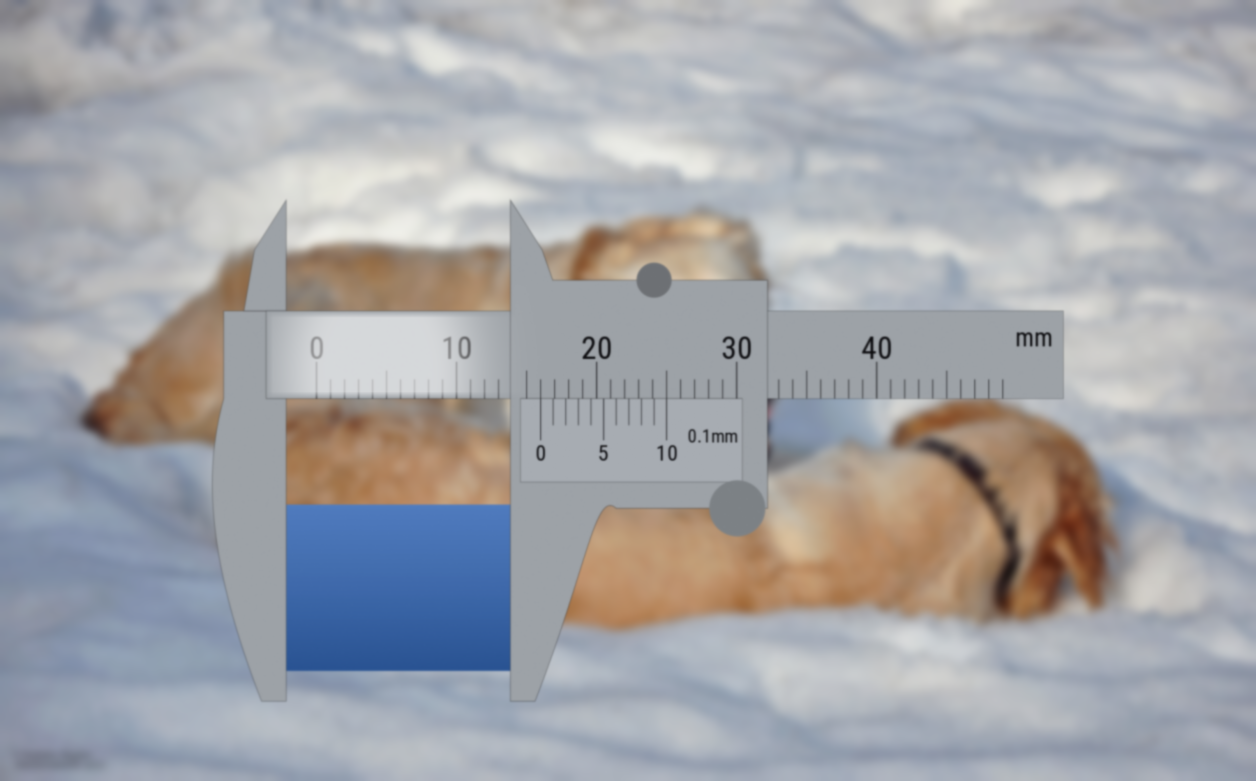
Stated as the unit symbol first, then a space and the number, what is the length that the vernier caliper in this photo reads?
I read mm 16.0
